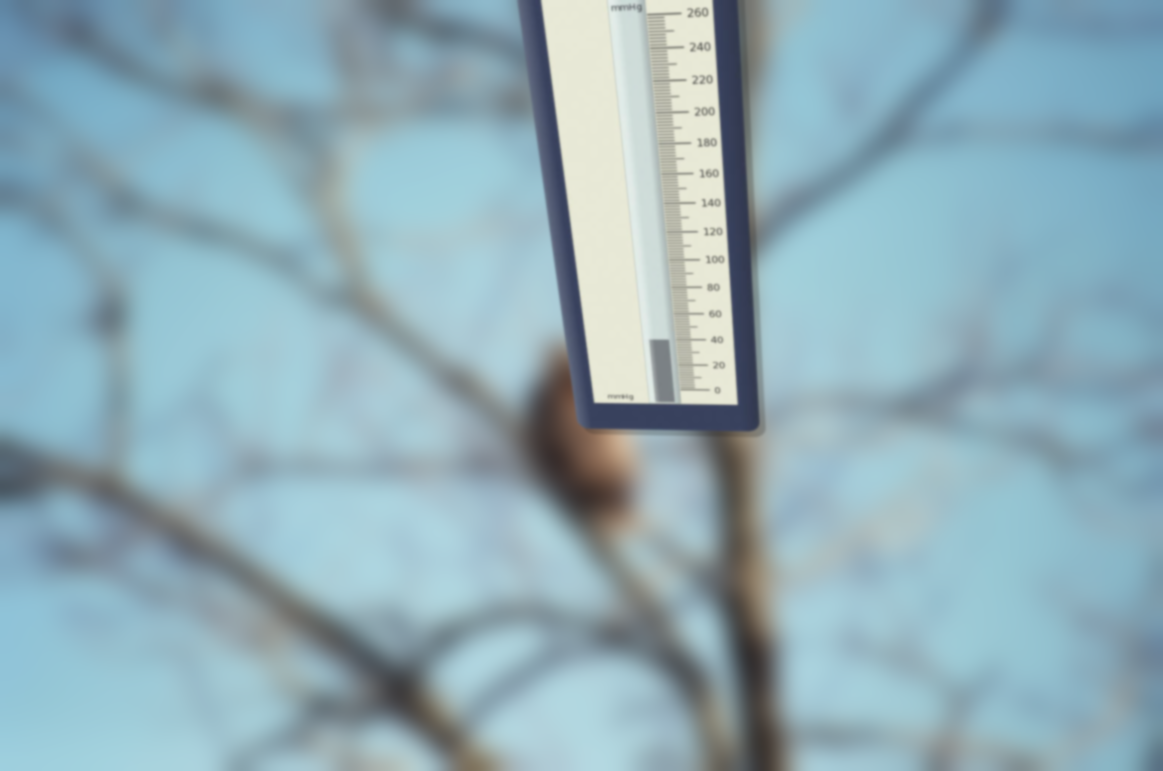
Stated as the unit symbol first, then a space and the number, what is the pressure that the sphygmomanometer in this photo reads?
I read mmHg 40
